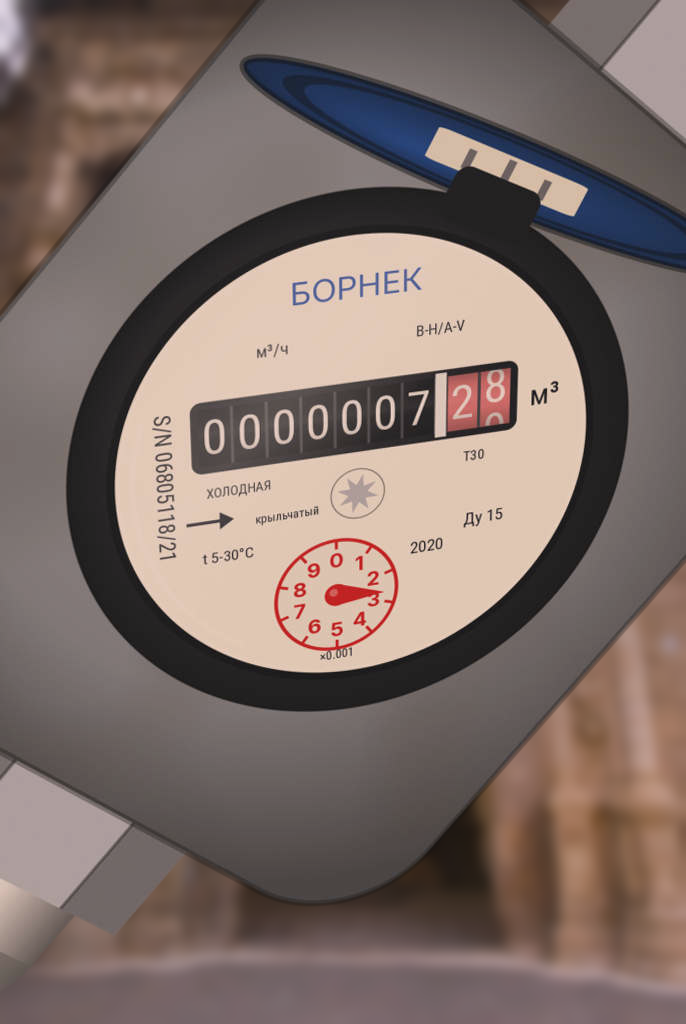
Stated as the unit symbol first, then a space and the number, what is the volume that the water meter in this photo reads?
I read m³ 7.282
